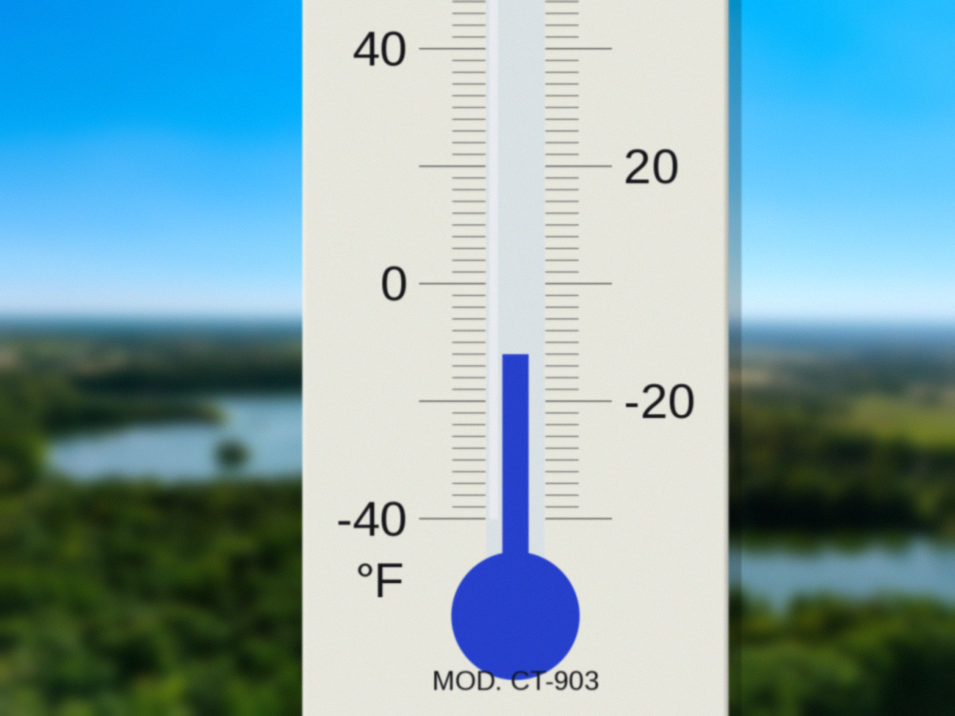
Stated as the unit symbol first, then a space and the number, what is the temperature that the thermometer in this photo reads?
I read °F -12
